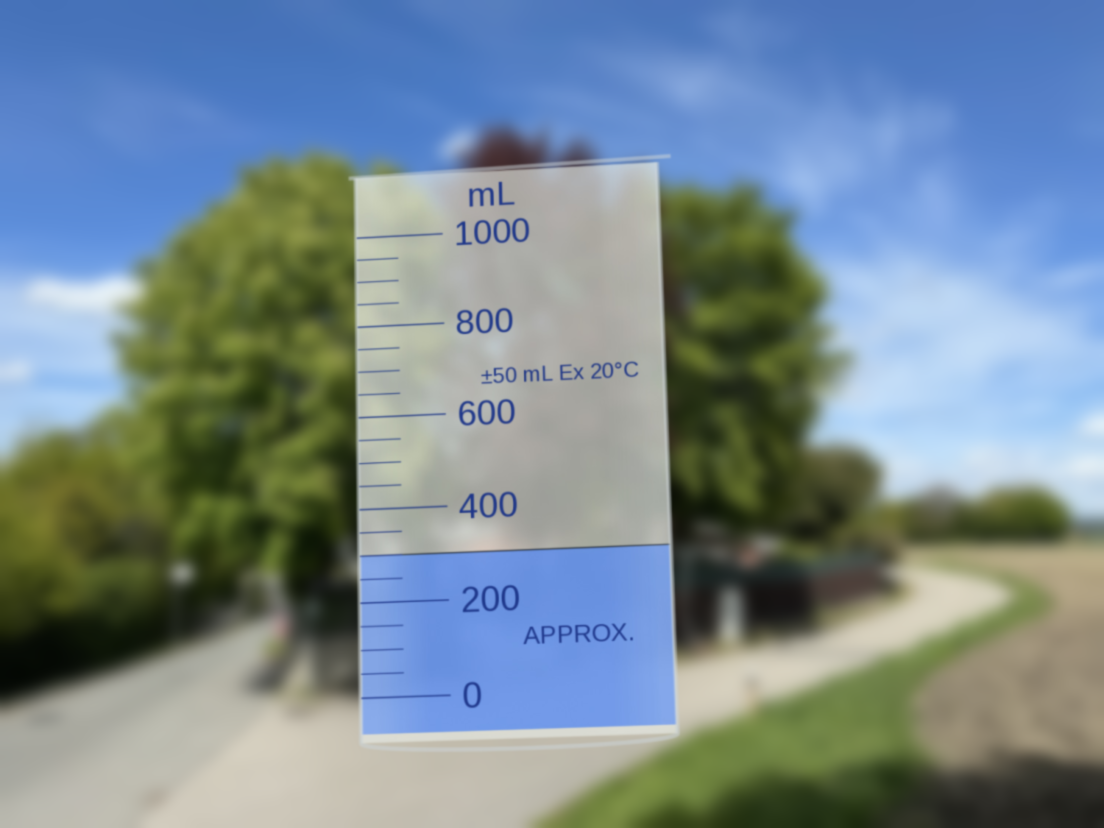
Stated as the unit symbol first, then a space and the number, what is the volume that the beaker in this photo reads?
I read mL 300
